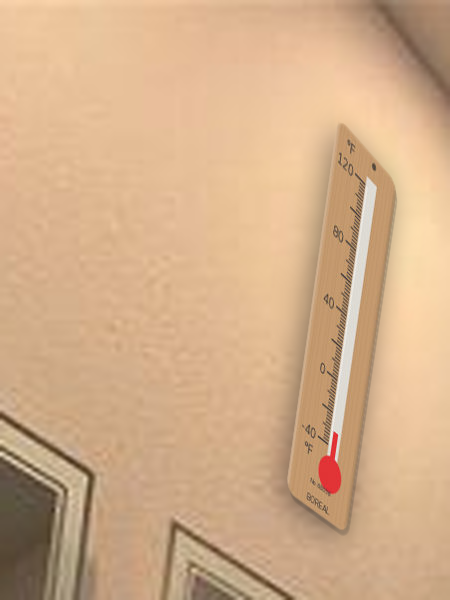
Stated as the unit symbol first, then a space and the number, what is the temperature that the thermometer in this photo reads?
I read °F -30
